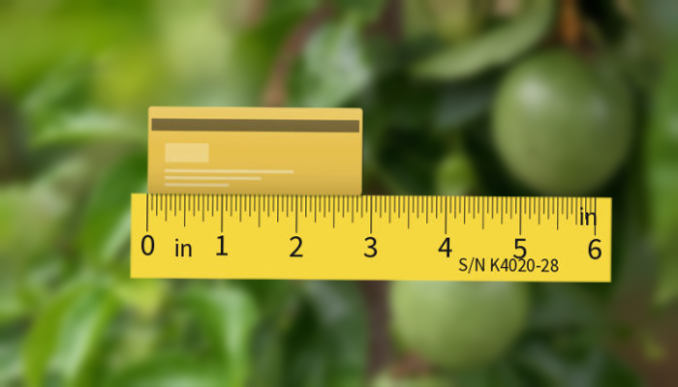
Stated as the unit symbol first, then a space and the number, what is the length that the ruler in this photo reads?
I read in 2.875
